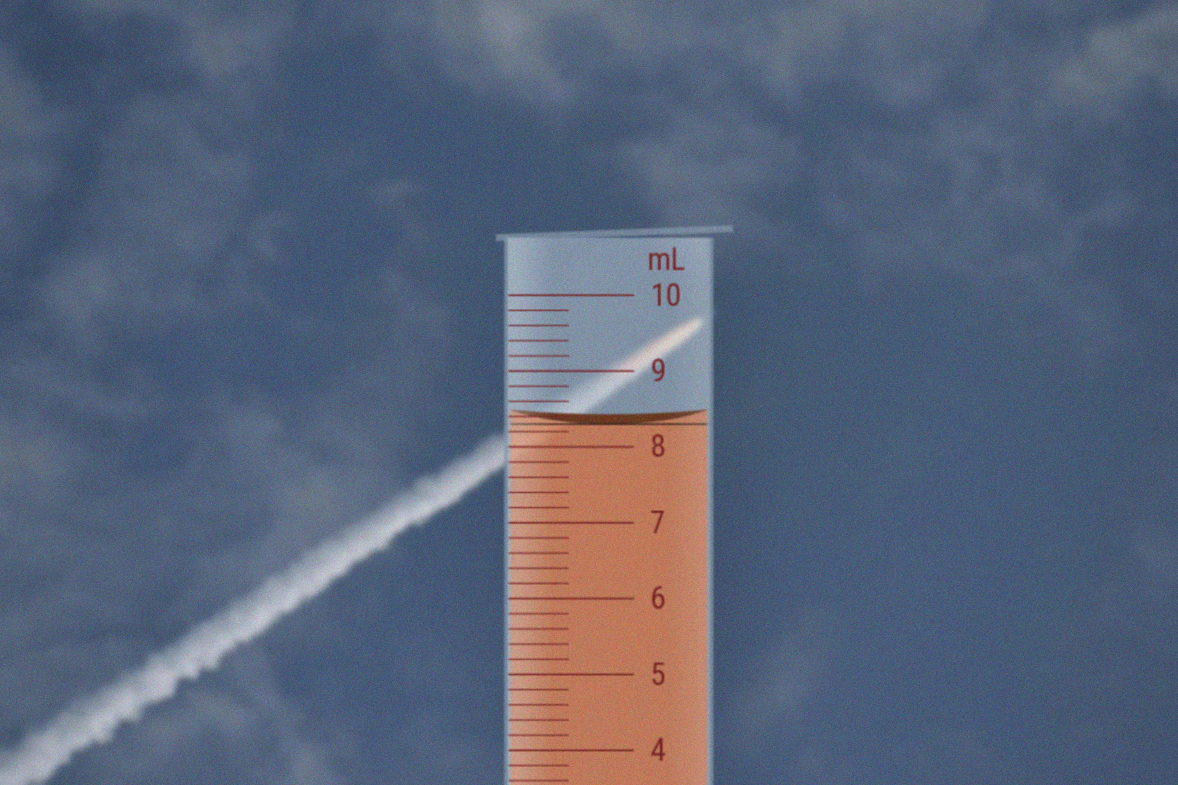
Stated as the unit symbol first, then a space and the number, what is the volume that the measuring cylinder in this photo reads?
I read mL 8.3
